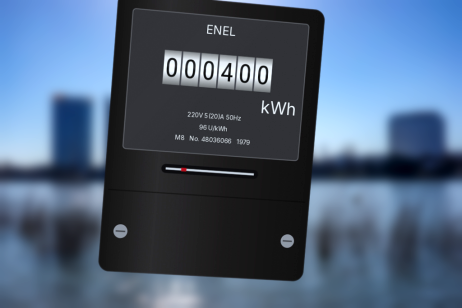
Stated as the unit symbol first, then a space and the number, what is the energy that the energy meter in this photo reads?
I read kWh 400
